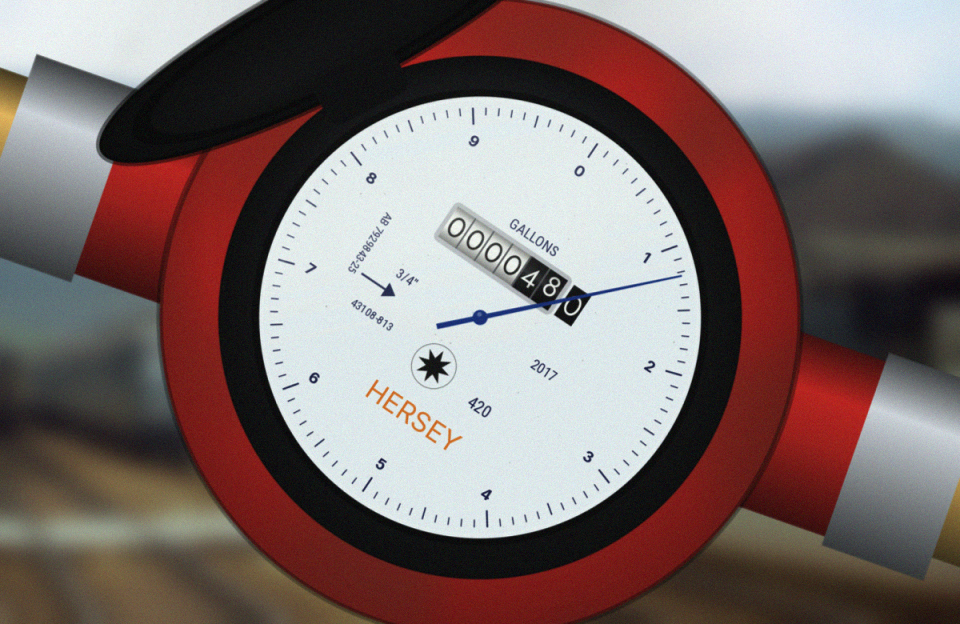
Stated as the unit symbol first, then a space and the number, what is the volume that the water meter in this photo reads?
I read gal 481.2
